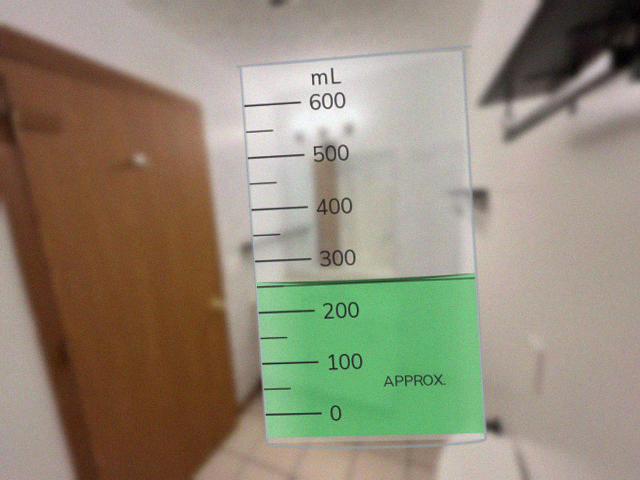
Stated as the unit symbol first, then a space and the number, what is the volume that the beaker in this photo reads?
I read mL 250
